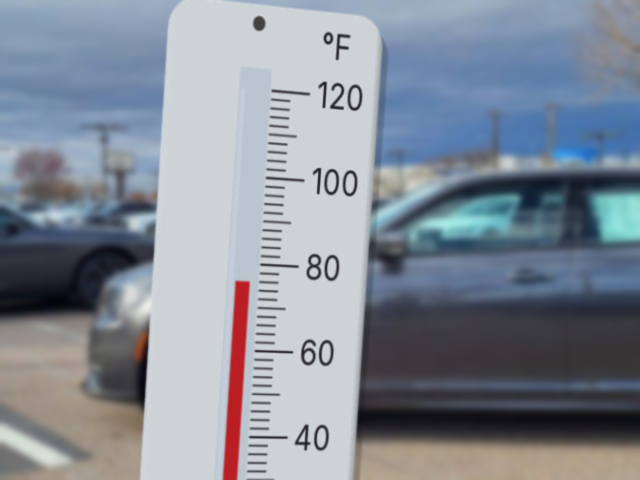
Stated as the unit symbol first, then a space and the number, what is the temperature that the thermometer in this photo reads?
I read °F 76
